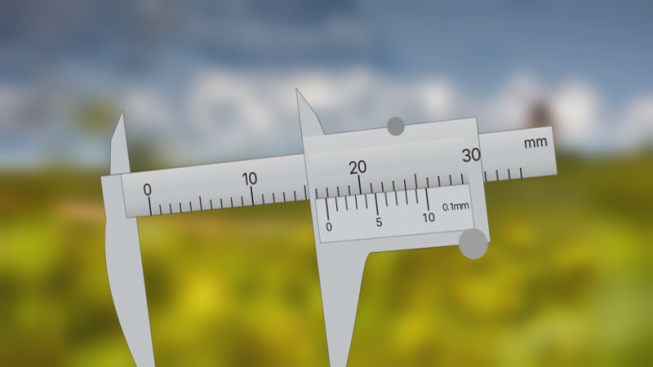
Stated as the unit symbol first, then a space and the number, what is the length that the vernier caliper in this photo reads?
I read mm 16.8
